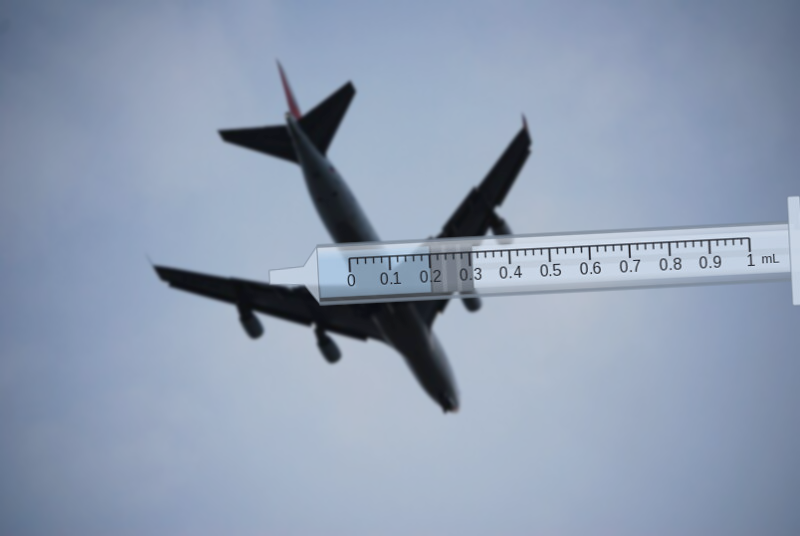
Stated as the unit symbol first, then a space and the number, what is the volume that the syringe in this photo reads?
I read mL 0.2
